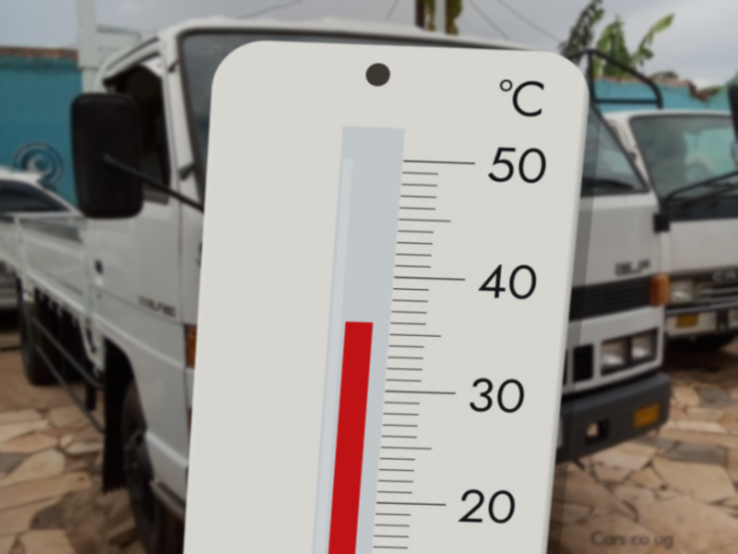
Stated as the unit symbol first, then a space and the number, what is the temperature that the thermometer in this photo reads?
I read °C 36
